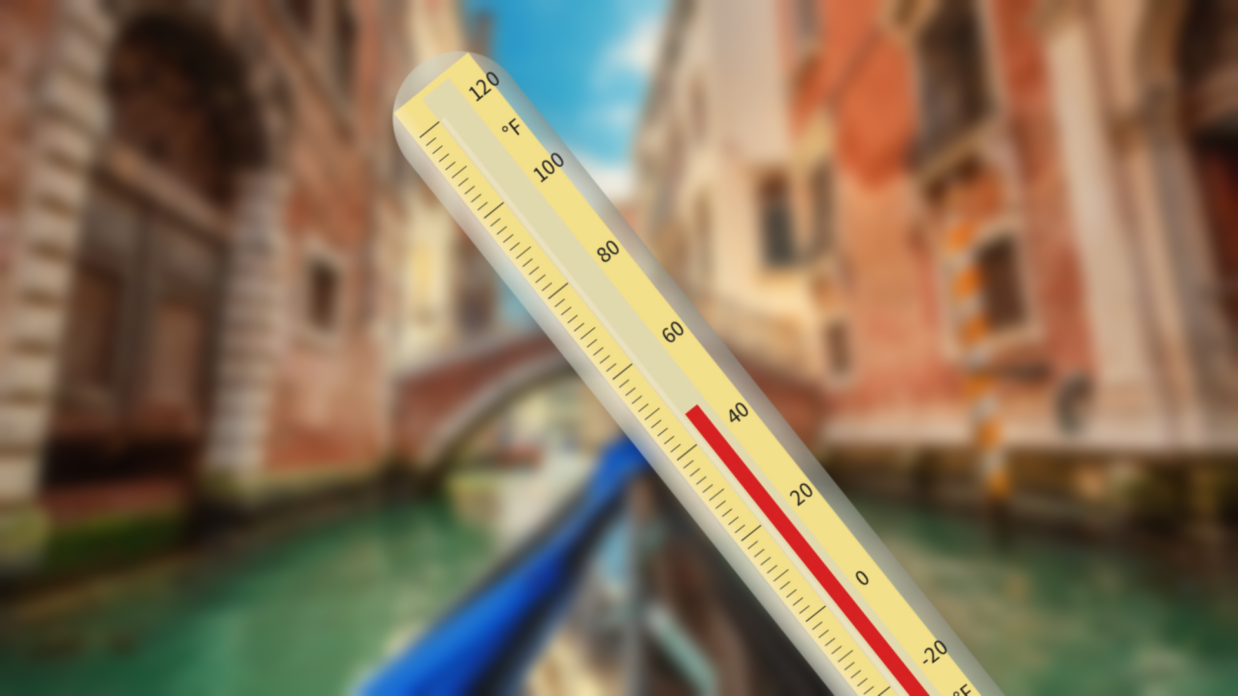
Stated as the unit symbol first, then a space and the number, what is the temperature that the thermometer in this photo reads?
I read °F 46
